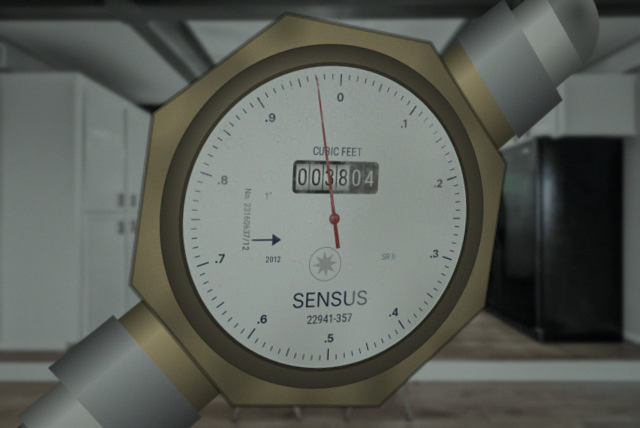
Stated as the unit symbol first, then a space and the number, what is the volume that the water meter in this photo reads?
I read ft³ 3803.97
